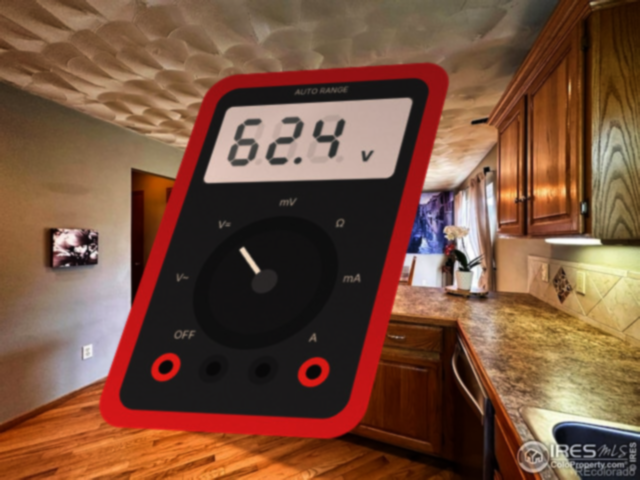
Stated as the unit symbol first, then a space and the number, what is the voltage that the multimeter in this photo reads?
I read V 62.4
